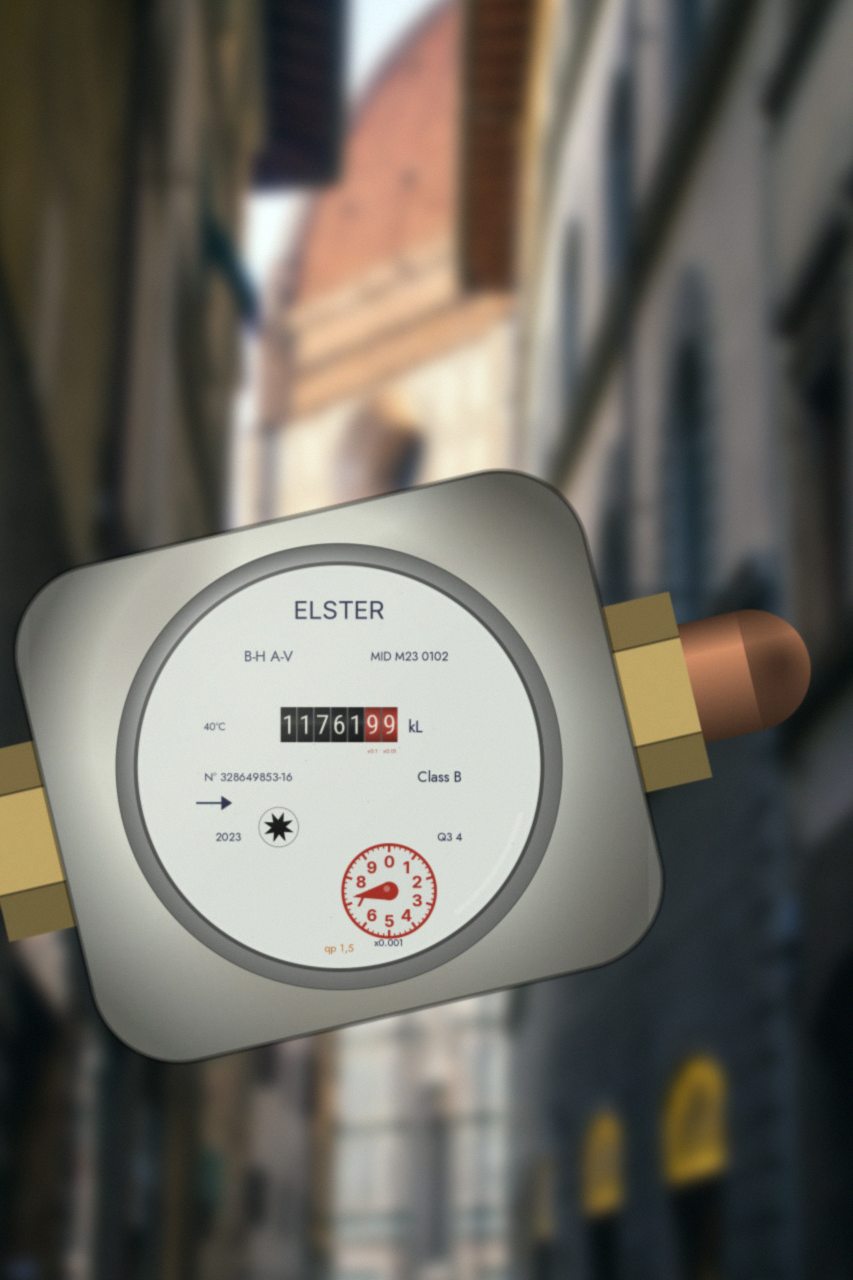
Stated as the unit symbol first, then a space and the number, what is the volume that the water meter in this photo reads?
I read kL 11761.997
